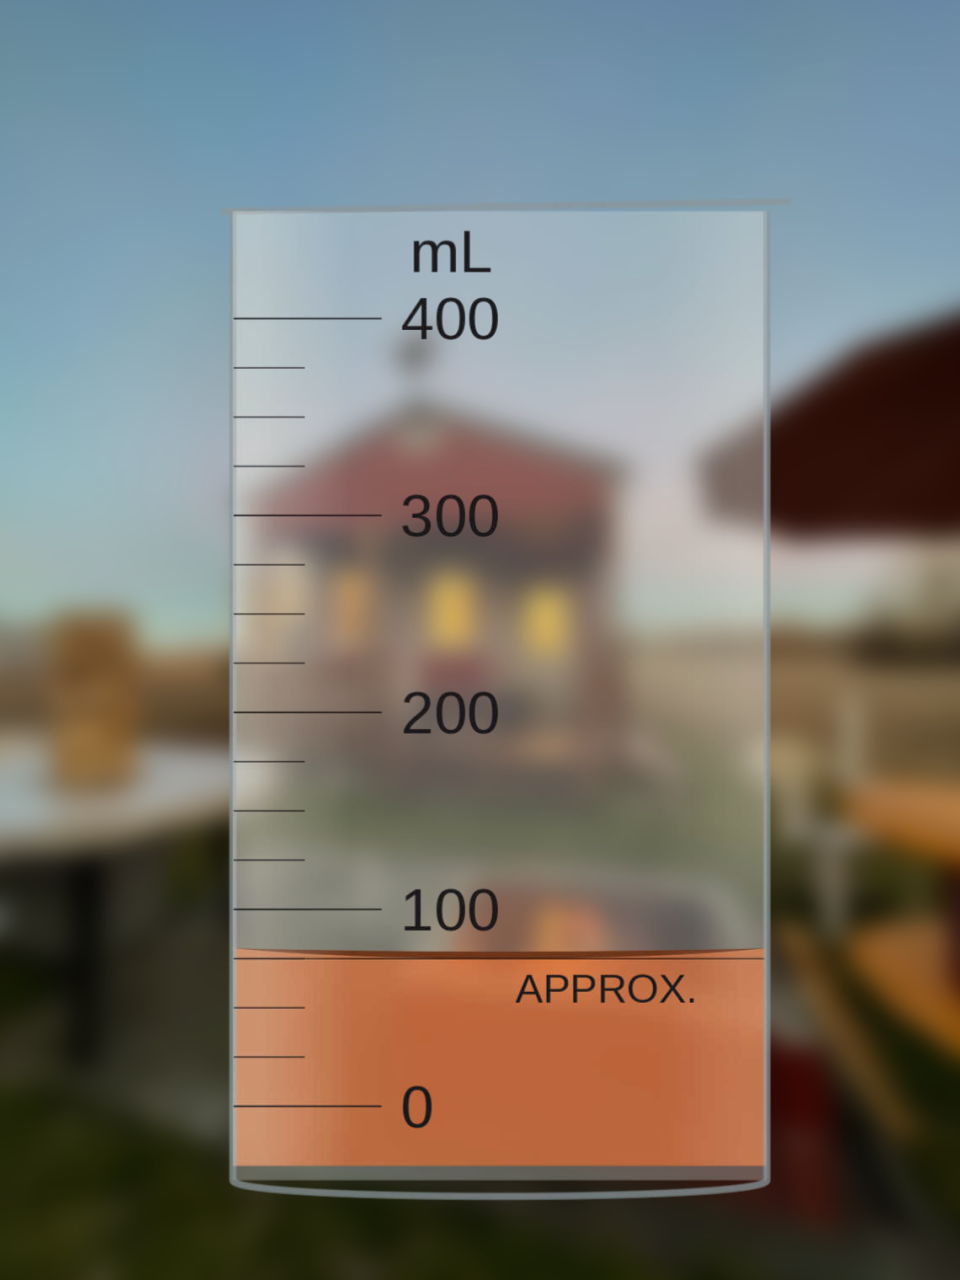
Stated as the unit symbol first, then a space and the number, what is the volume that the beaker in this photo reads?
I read mL 75
